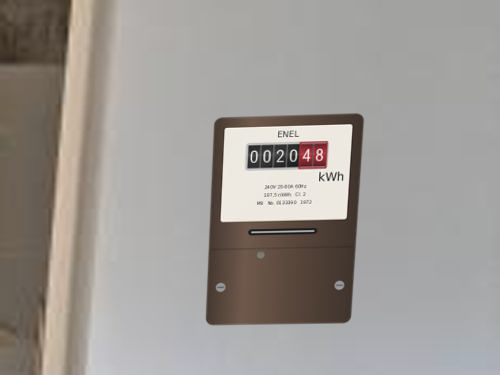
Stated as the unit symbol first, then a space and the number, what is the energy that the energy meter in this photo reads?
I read kWh 20.48
